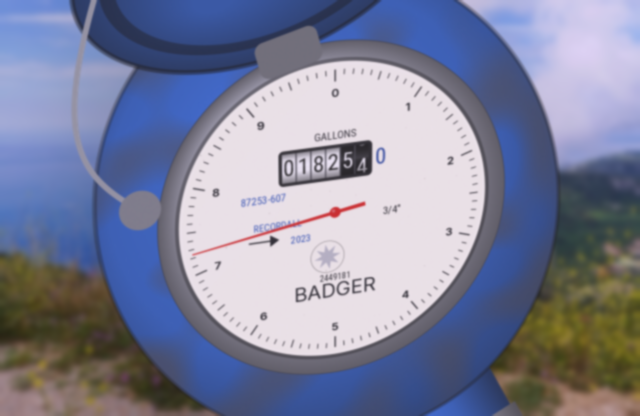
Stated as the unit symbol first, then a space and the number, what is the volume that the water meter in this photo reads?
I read gal 182537.2
